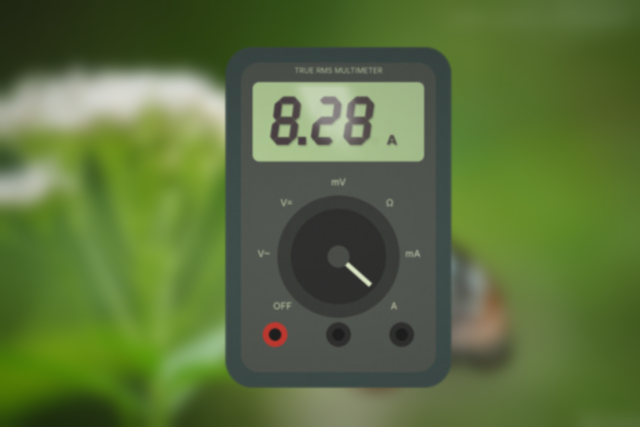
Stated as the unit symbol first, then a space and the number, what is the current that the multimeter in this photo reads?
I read A 8.28
